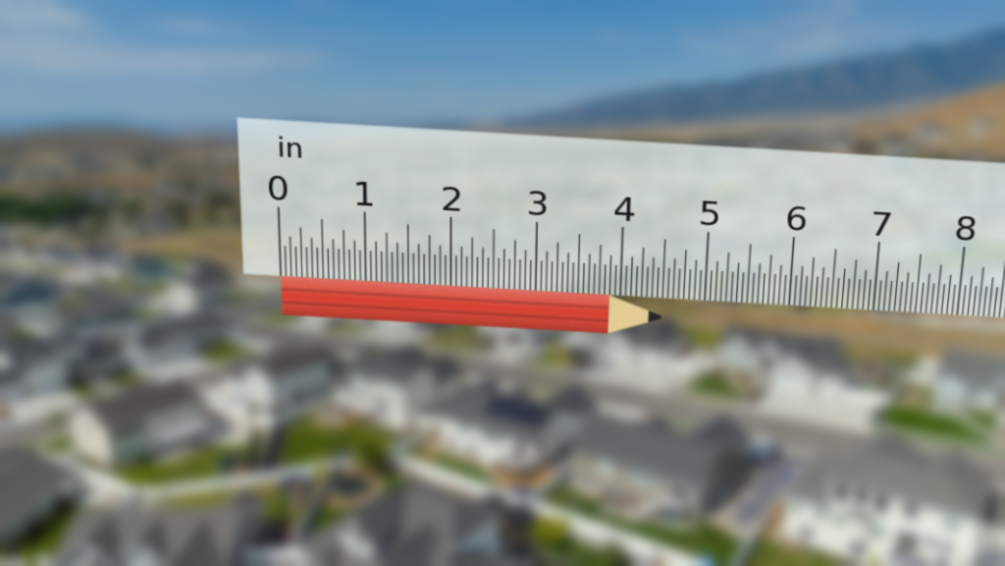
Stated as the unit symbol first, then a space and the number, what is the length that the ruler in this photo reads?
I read in 4.5
